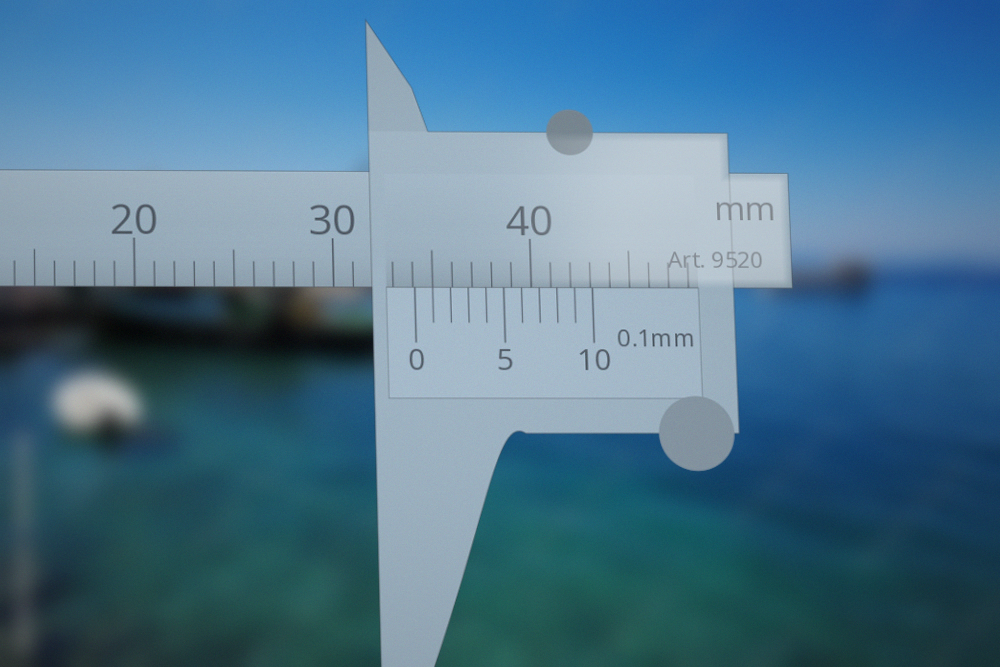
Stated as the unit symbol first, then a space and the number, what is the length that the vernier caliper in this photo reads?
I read mm 34.1
